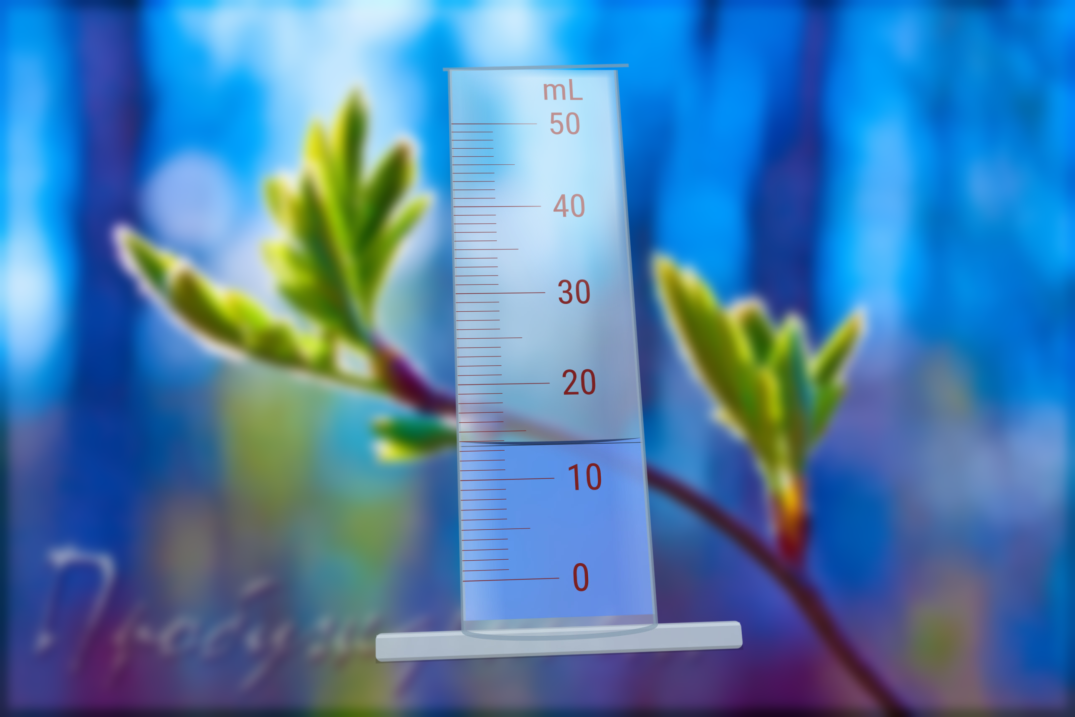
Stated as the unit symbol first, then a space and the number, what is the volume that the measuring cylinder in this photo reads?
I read mL 13.5
